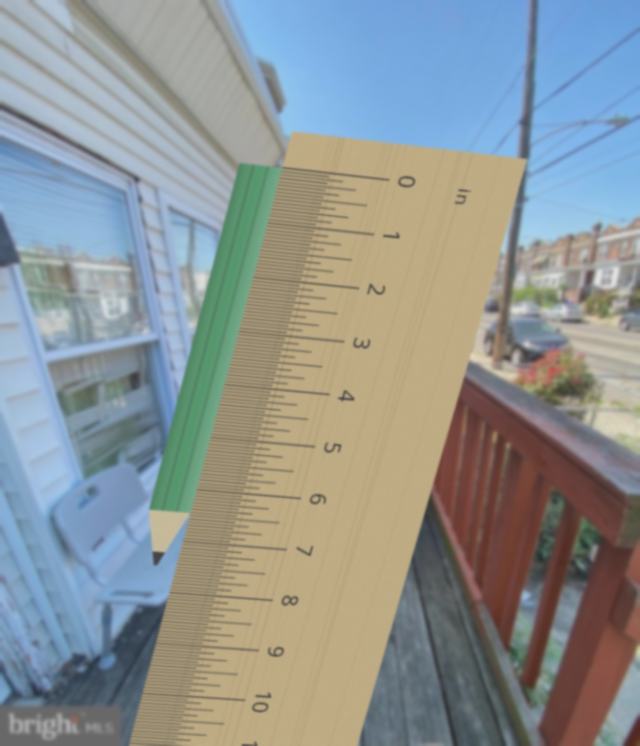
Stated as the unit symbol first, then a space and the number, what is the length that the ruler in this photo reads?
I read in 7.5
